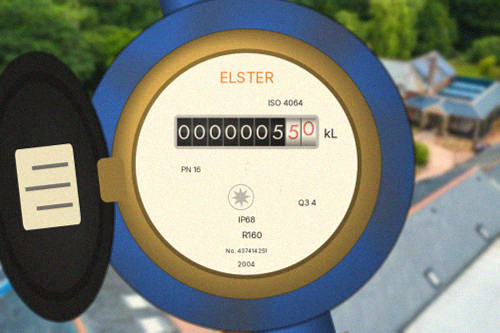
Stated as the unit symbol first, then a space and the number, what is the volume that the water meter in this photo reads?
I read kL 5.50
